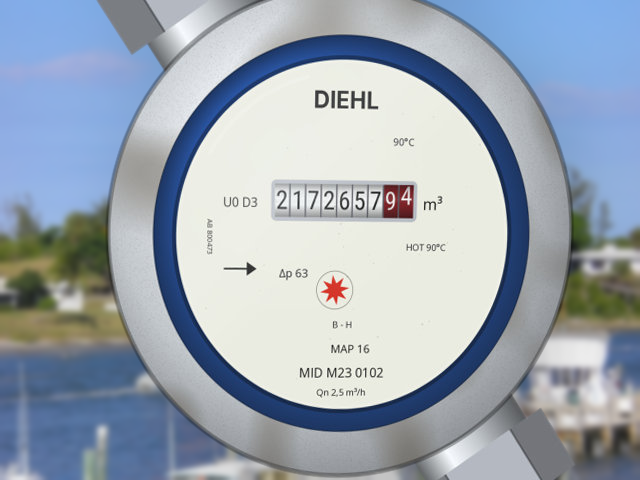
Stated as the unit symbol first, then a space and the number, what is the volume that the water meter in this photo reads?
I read m³ 2172657.94
